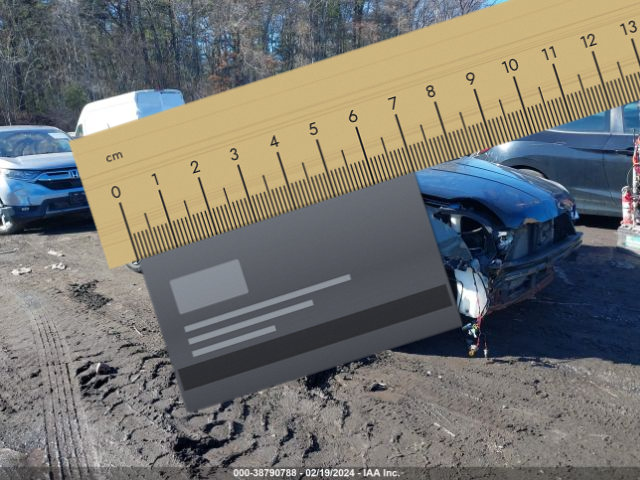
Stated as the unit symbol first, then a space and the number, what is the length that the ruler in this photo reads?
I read cm 7
